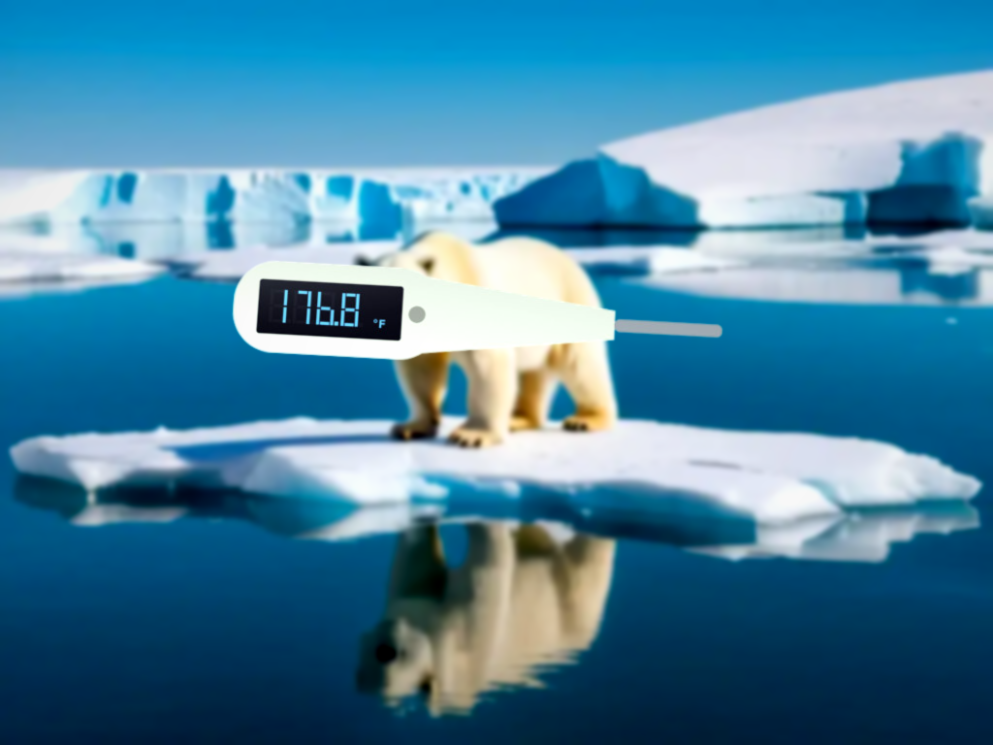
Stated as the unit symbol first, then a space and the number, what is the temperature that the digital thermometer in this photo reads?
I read °F 176.8
